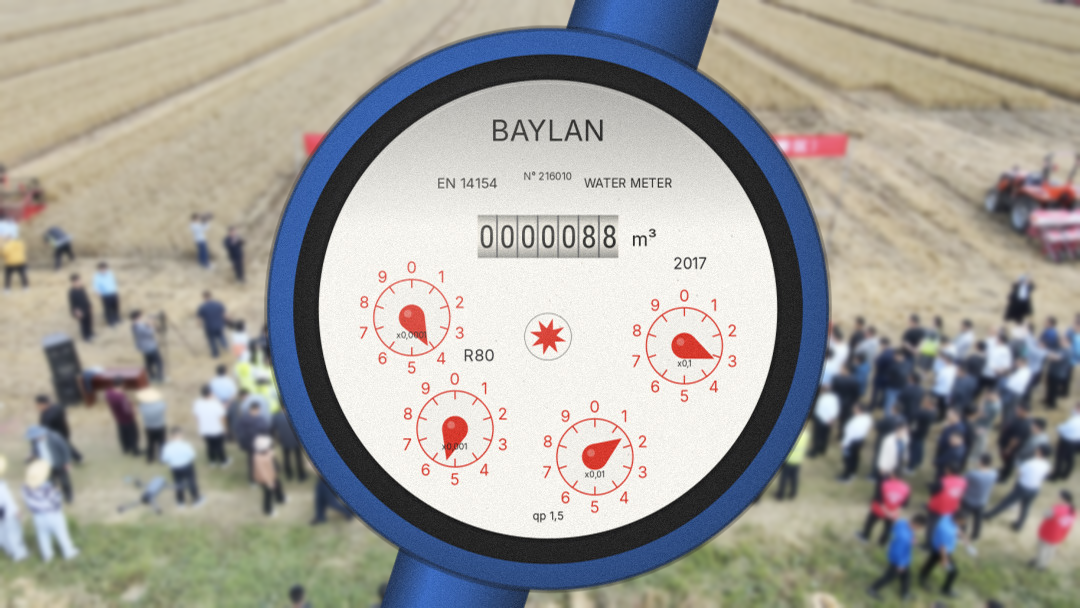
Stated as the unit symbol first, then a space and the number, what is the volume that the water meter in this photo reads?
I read m³ 88.3154
